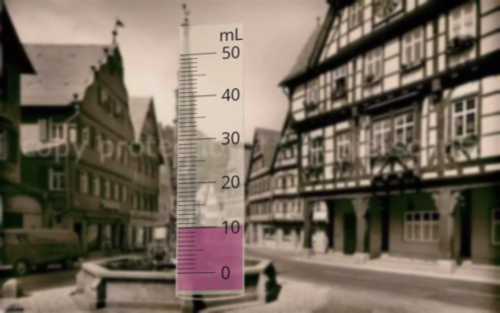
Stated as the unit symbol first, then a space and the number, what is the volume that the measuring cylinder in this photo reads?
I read mL 10
